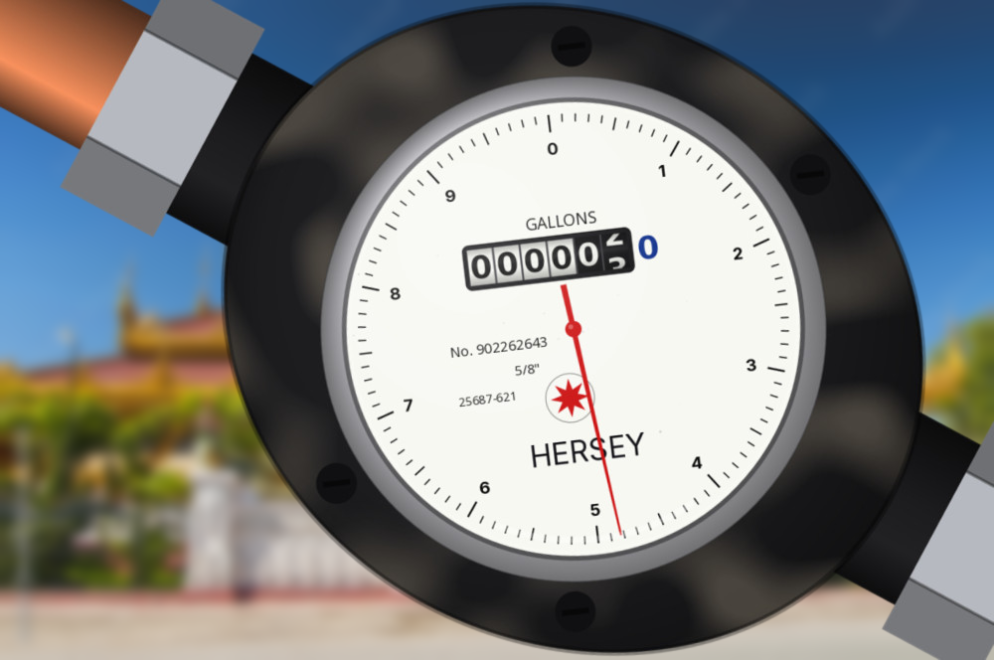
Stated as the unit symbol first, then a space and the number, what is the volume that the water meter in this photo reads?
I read gal 24.8
